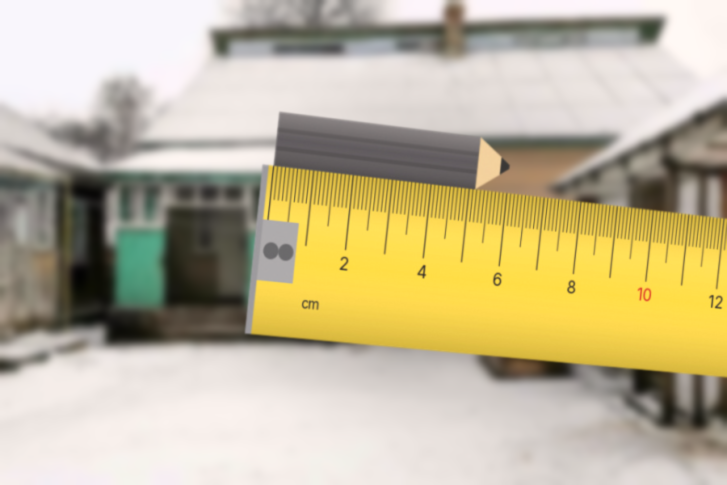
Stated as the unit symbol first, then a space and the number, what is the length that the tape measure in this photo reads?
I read cm 6
